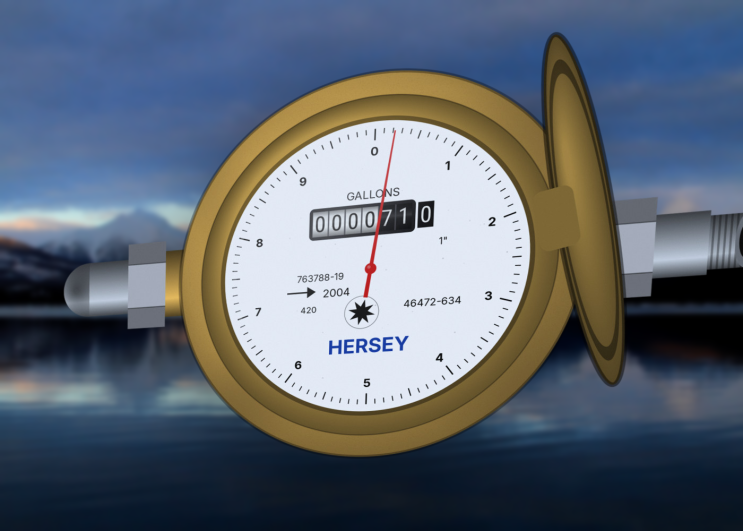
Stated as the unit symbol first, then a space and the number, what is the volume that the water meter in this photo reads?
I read gal 710.2
